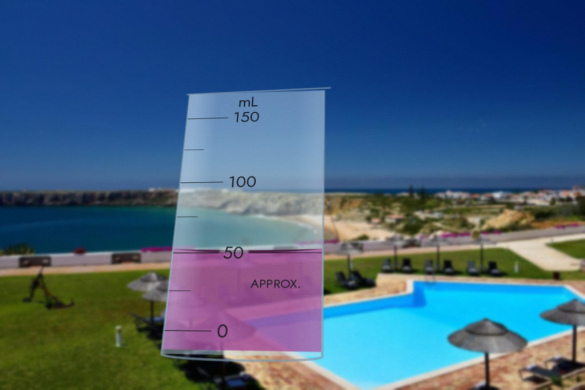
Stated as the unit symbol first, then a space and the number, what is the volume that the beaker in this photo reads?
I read mL 50
